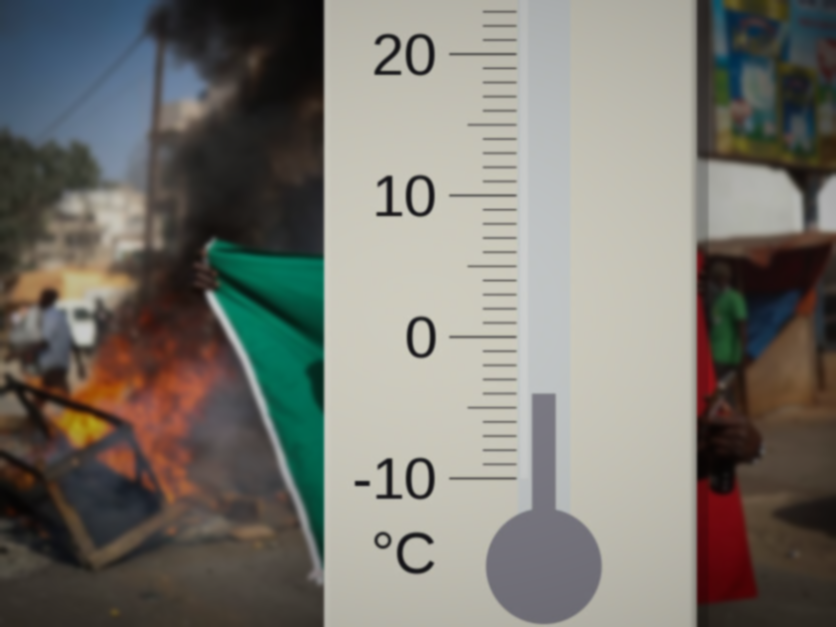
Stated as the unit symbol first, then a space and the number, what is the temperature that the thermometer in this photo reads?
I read °C -4
